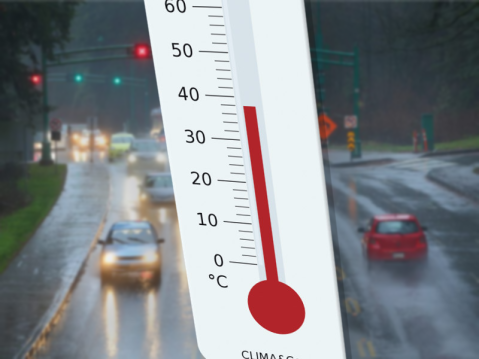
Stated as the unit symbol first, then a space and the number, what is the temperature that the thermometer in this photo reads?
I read °C 38
